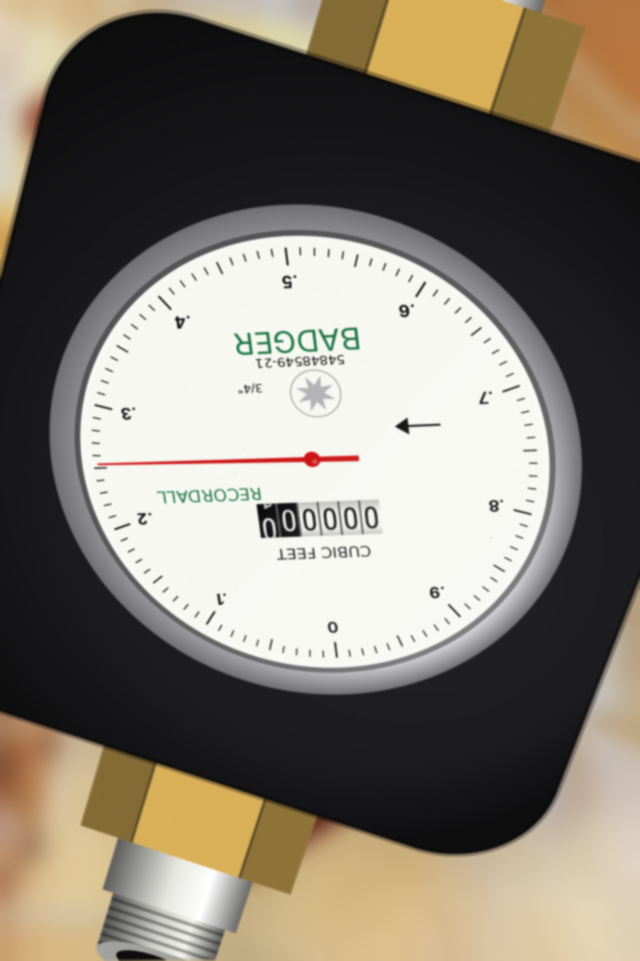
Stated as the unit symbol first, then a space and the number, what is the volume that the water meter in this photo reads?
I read ft³ 0.25
